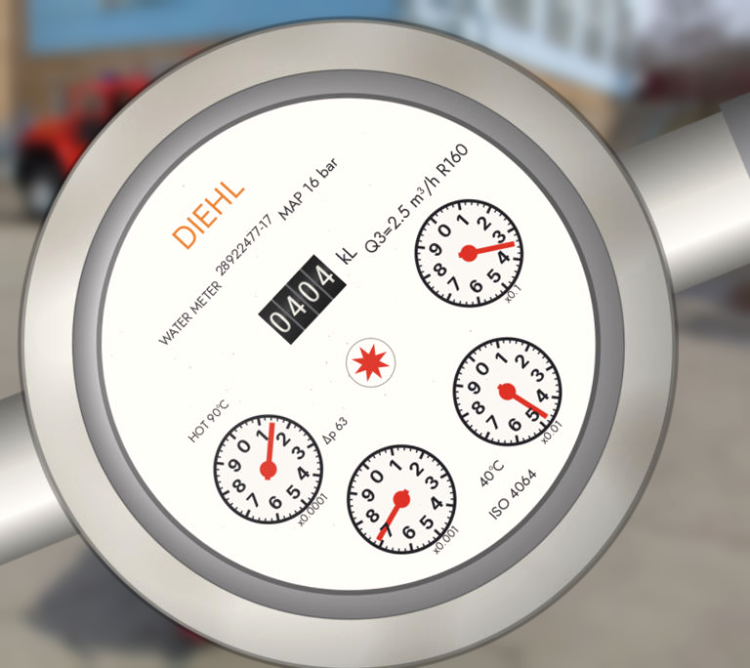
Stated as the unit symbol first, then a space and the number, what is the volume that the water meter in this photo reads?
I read kL 404.3471
